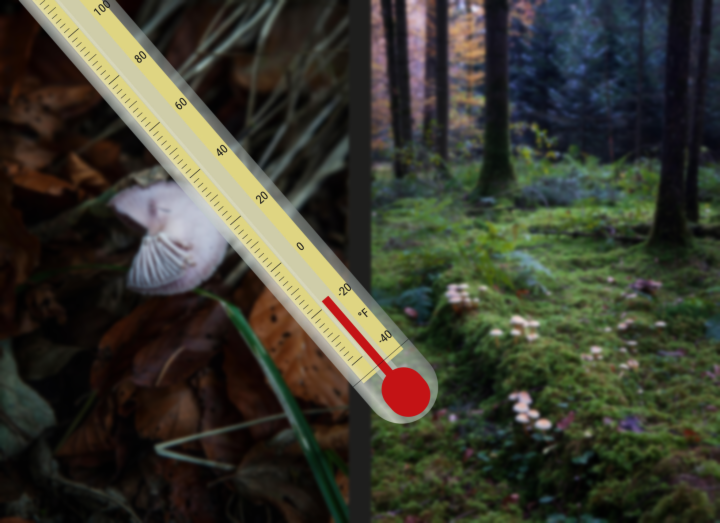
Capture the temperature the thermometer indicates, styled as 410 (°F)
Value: -18 (°F)
